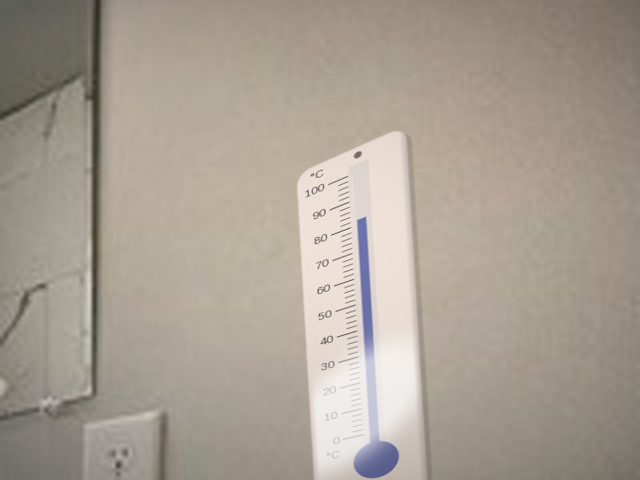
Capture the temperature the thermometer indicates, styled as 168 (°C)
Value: 82 (°C)
